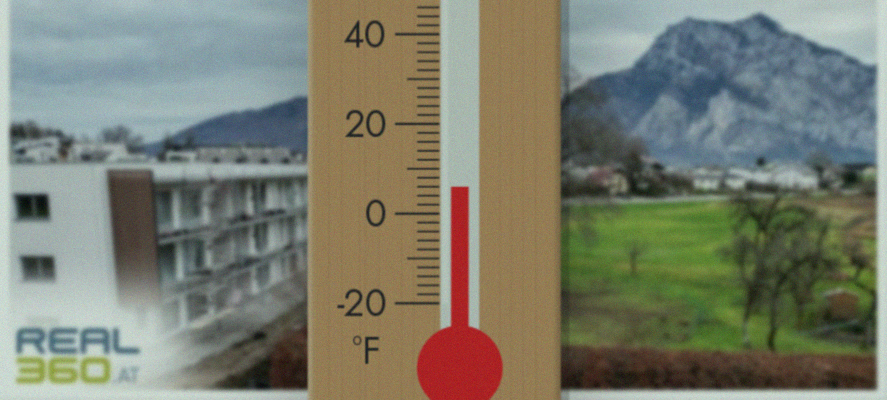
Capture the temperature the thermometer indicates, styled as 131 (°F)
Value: 6 (°F)
